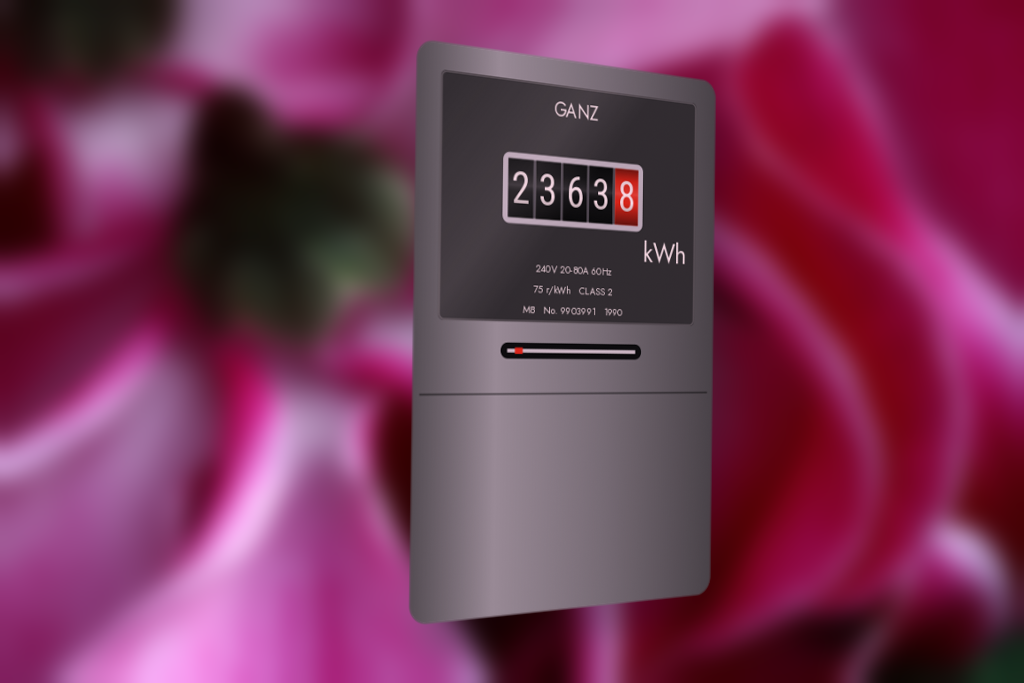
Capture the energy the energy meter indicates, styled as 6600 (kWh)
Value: 2363.8 (kWh)
